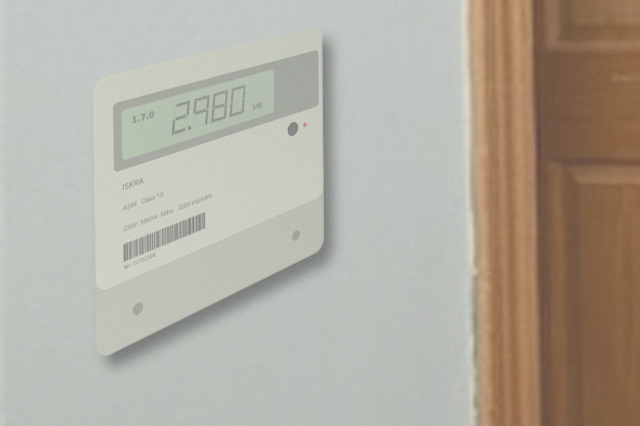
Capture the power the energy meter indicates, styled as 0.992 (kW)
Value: 2.980 (kW)
